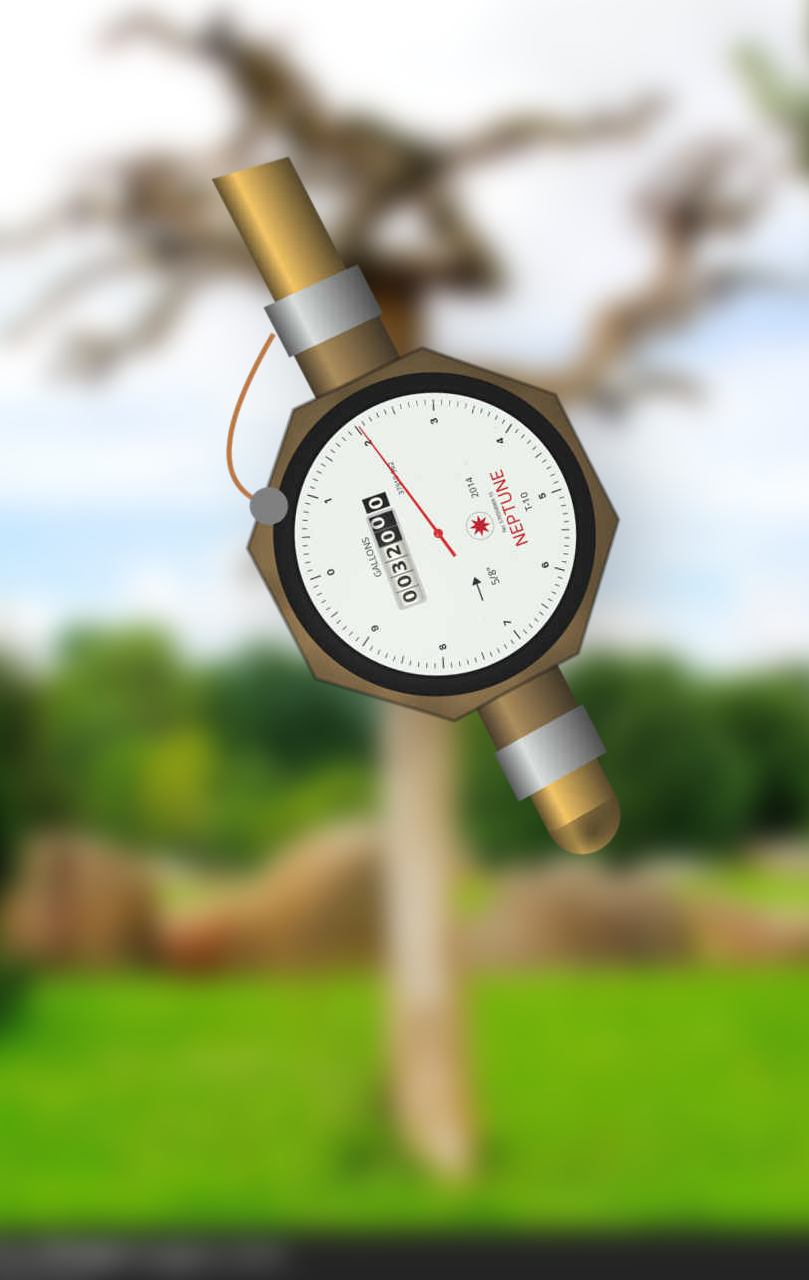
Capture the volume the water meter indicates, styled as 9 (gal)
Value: 32002.0 (gal)
